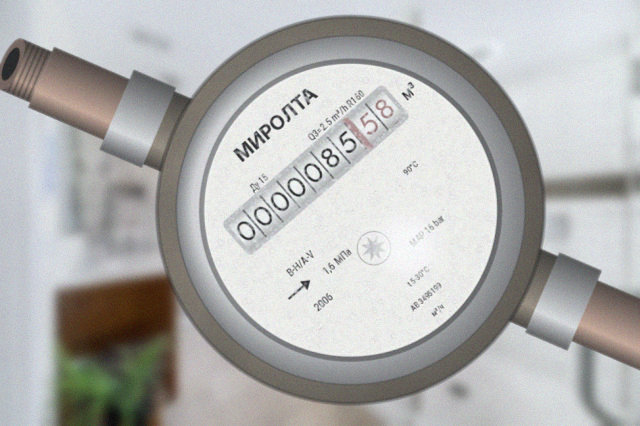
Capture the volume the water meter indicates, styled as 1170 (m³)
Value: 85.58 (m³)
